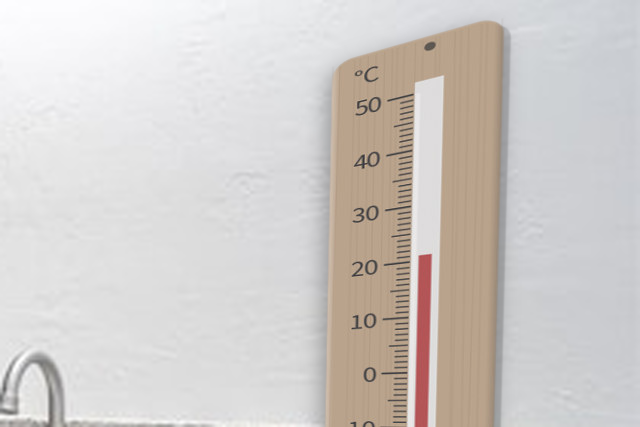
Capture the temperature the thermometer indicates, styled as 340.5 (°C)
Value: 21 (°C)
